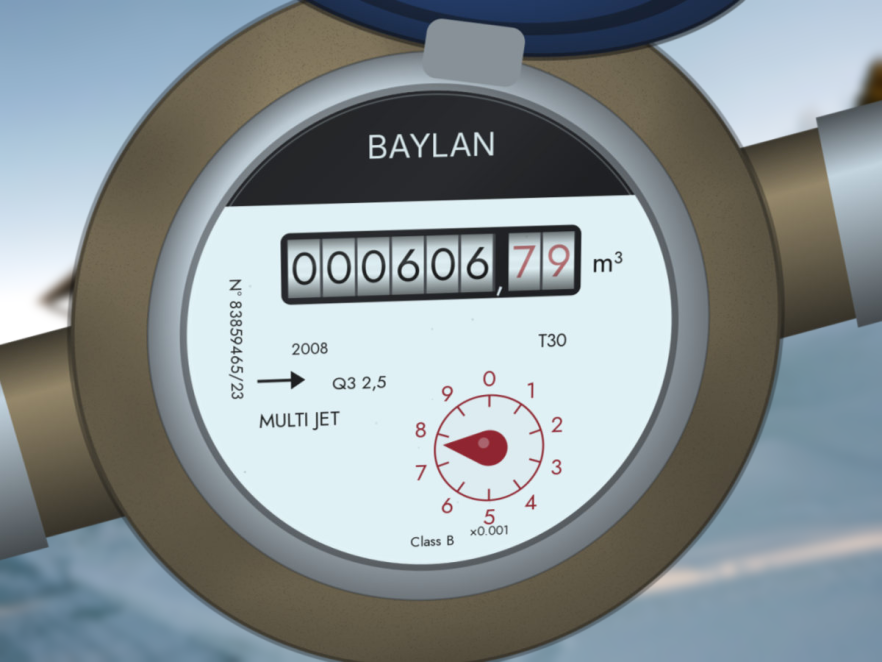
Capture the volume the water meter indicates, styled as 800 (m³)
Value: 606.797 (m³)
